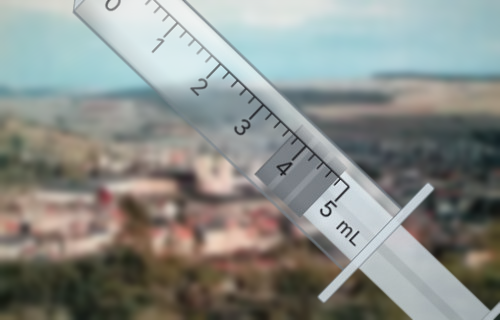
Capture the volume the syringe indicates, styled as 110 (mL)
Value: 3.7 (mL)
